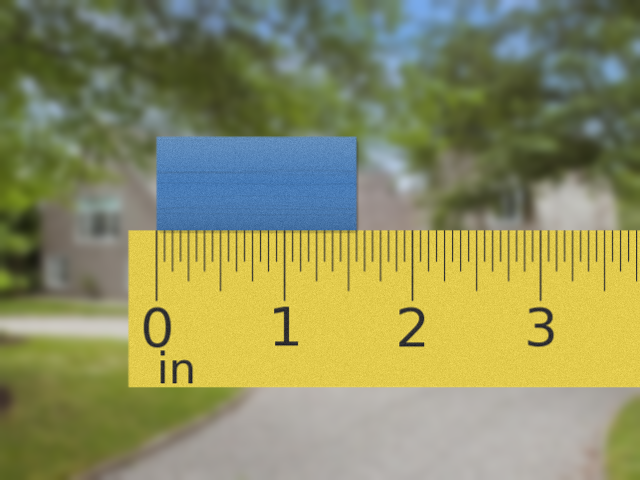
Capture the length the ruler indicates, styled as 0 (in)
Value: 1.5625 (in)
